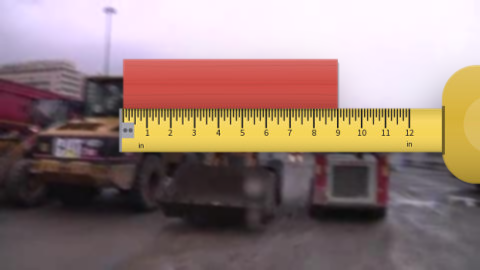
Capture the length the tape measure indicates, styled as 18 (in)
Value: 9 (in)
